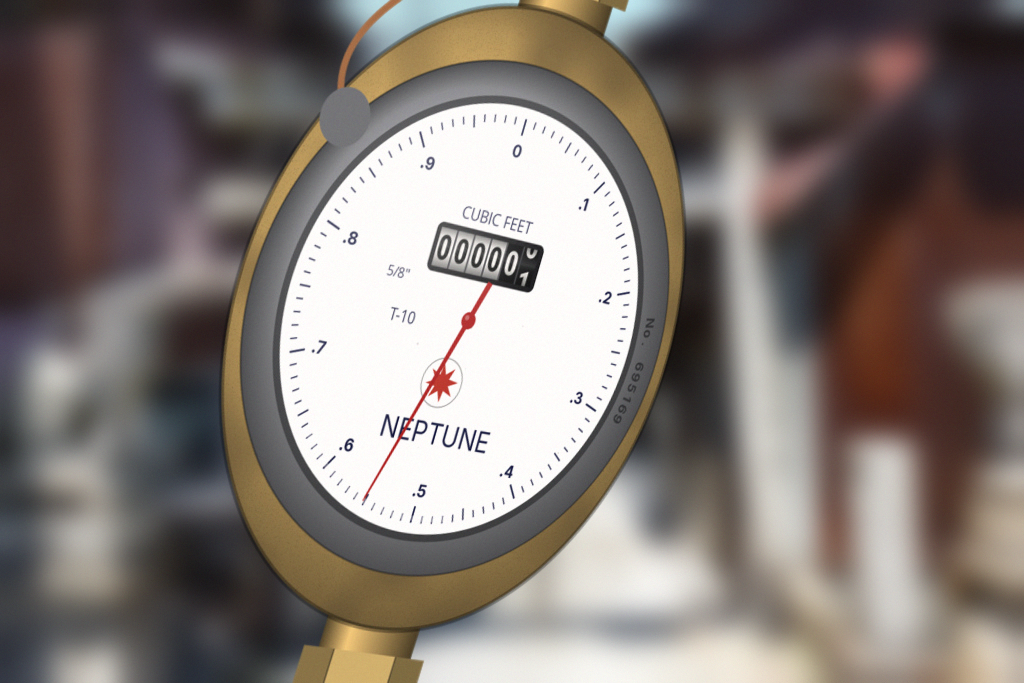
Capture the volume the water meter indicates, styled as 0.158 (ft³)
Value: 0.55 (ft³)
